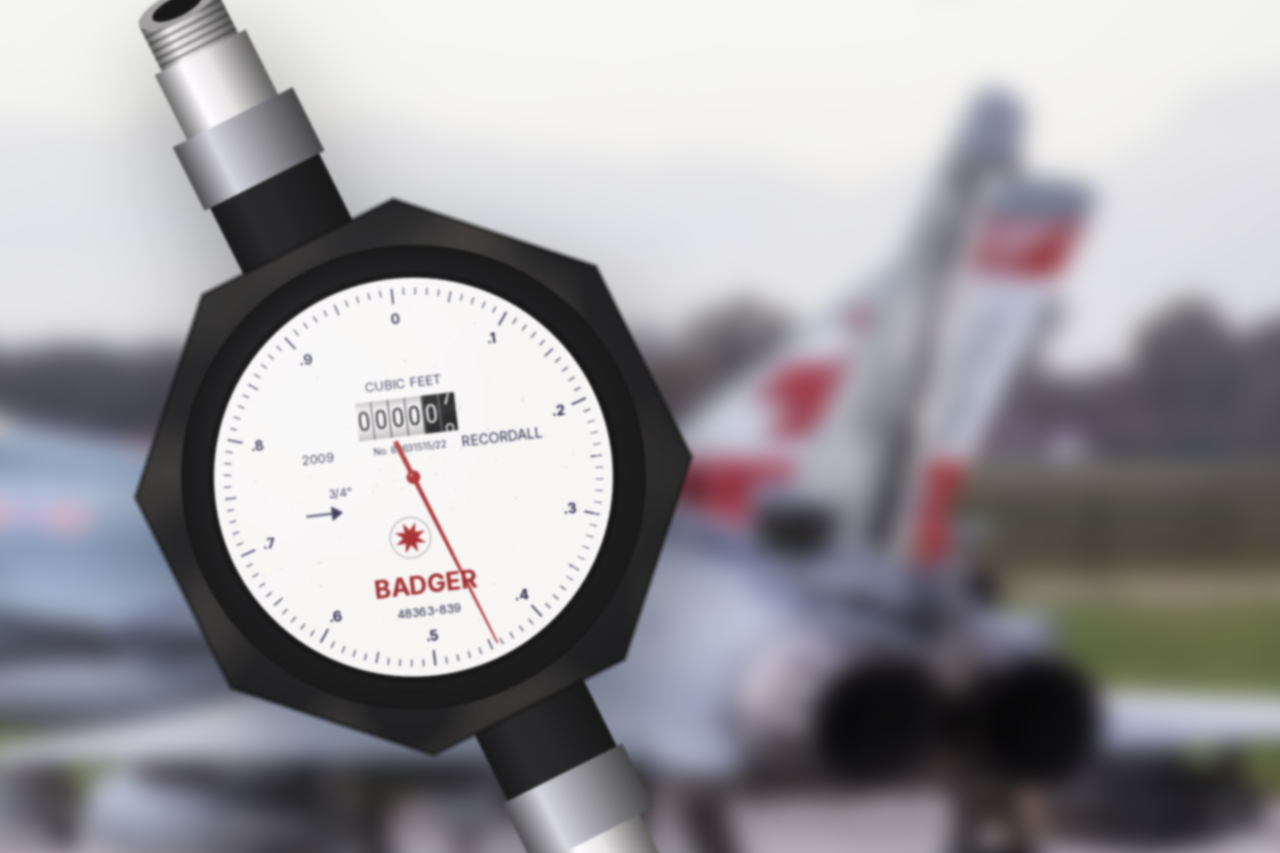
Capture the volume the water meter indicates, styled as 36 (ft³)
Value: 7.44 (ft³)
